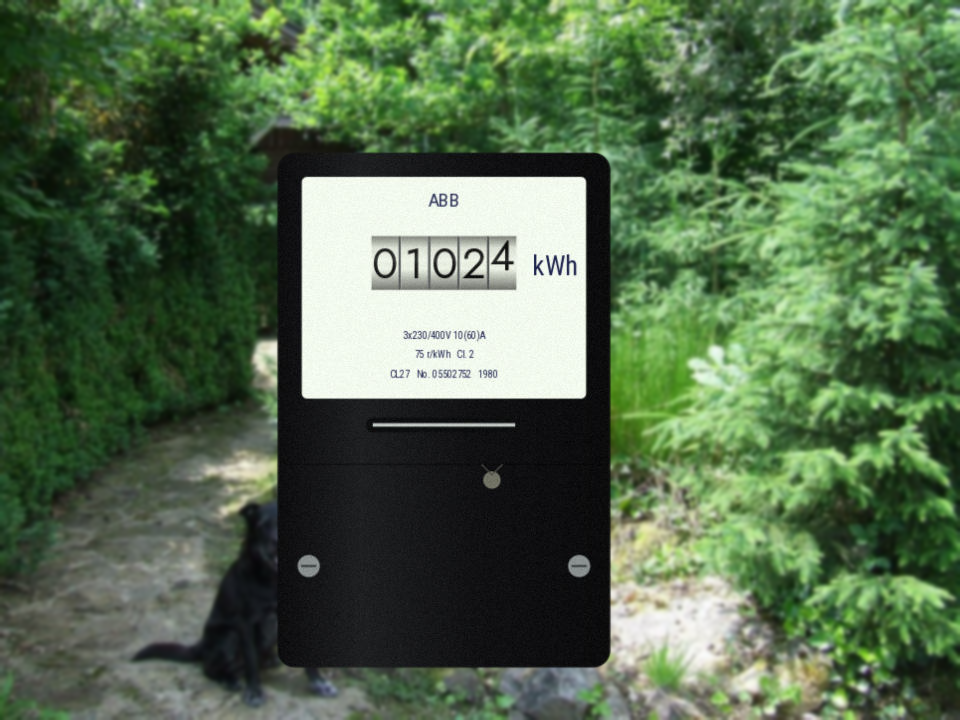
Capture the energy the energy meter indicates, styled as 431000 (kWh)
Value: 1024 (kWh)
